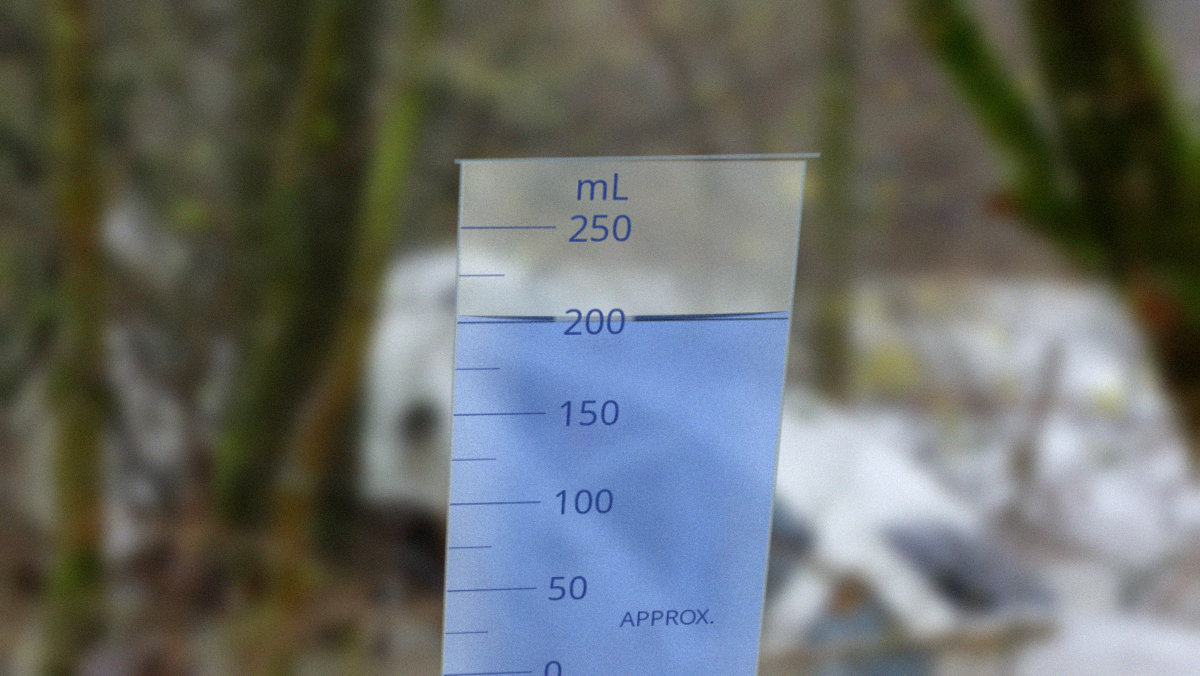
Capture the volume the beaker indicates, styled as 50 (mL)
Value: 200 (mL)
